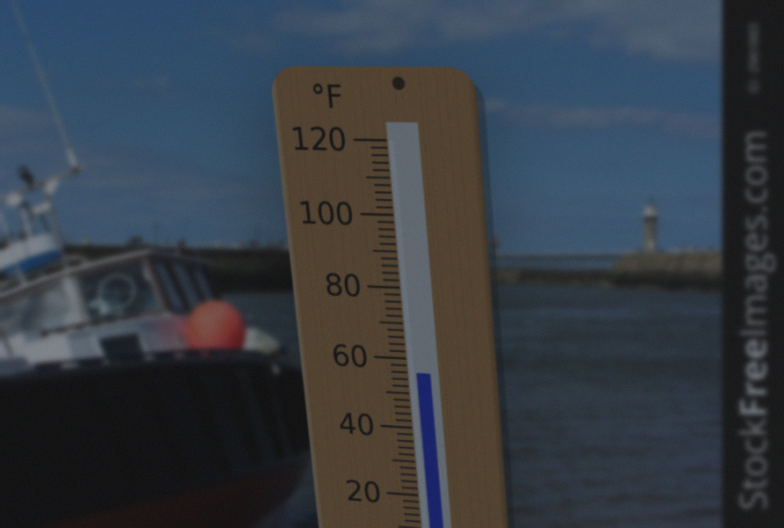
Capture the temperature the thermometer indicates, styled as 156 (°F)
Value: 56 (°F)
